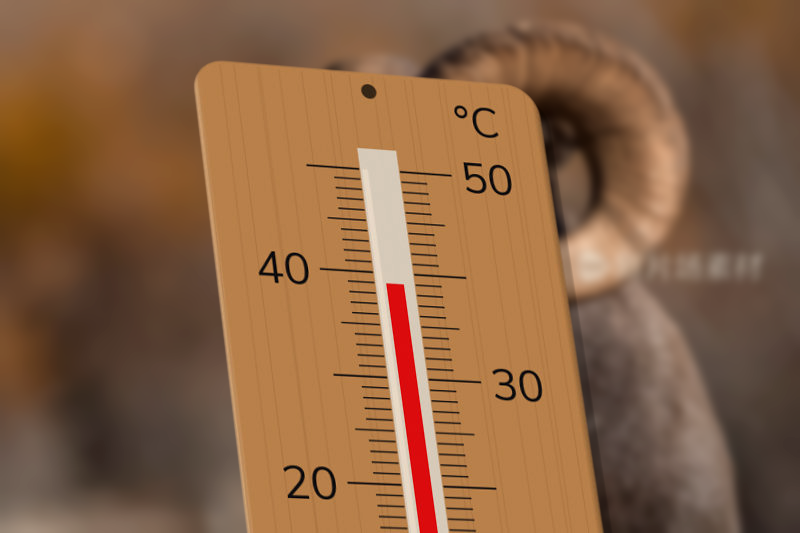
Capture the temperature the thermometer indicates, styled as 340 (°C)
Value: 39 (°C)
